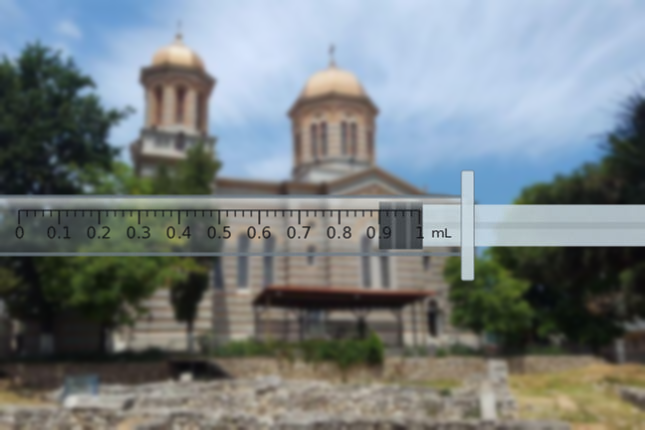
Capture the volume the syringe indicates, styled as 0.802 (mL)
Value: 0.9 (mL)
